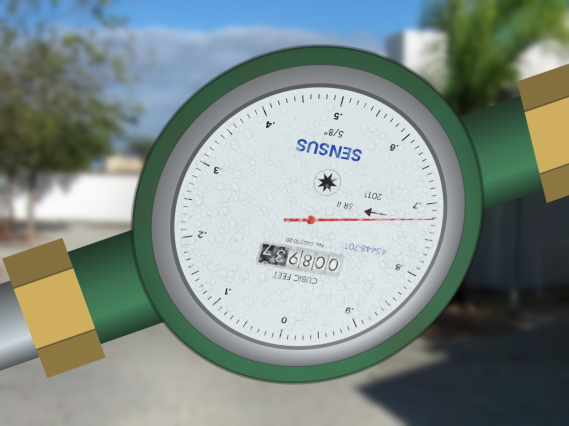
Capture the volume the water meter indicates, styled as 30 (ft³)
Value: 8936.72 (ft³)
